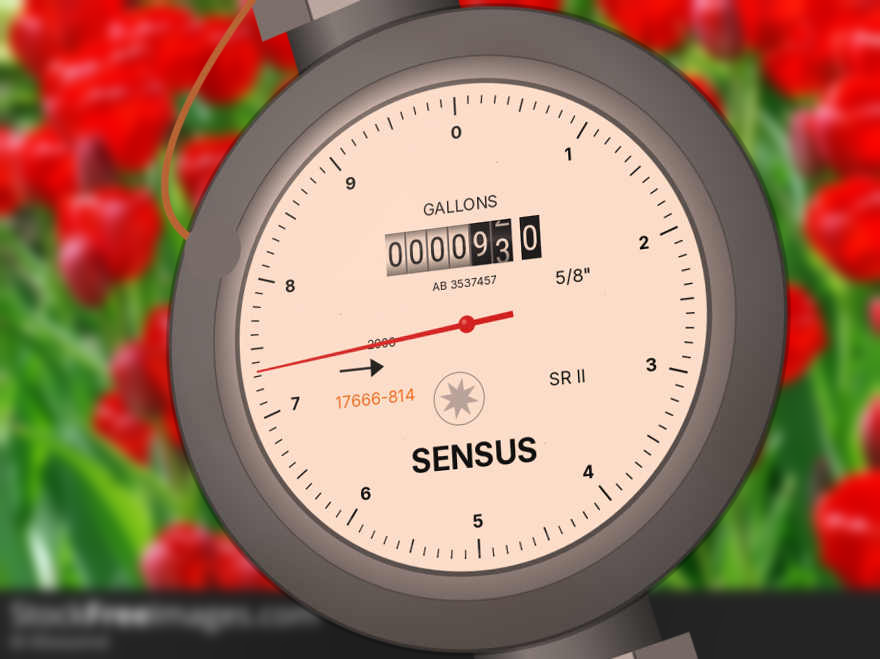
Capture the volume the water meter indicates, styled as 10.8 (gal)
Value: 927.3 (gal)
